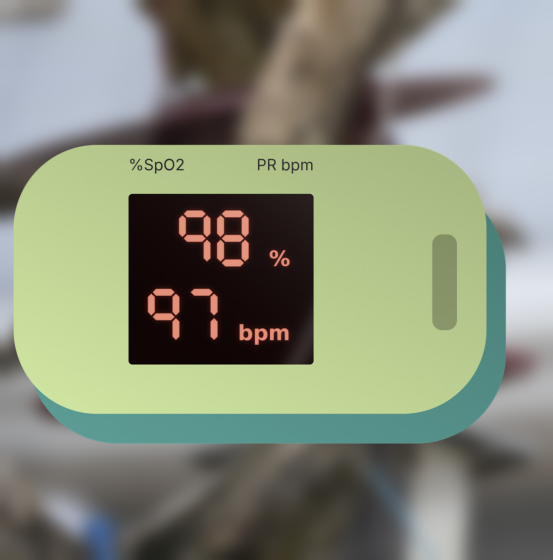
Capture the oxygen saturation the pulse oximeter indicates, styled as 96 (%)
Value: 98 (%)
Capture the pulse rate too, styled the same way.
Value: 97 (bpm)
